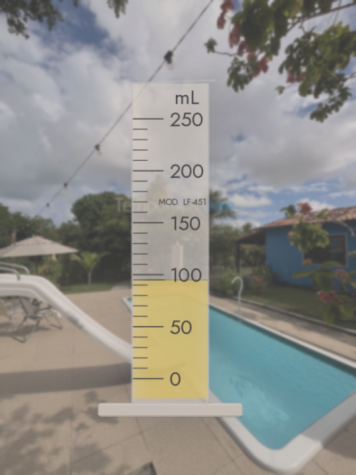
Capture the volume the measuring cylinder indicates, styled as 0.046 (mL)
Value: 95 (mL)
